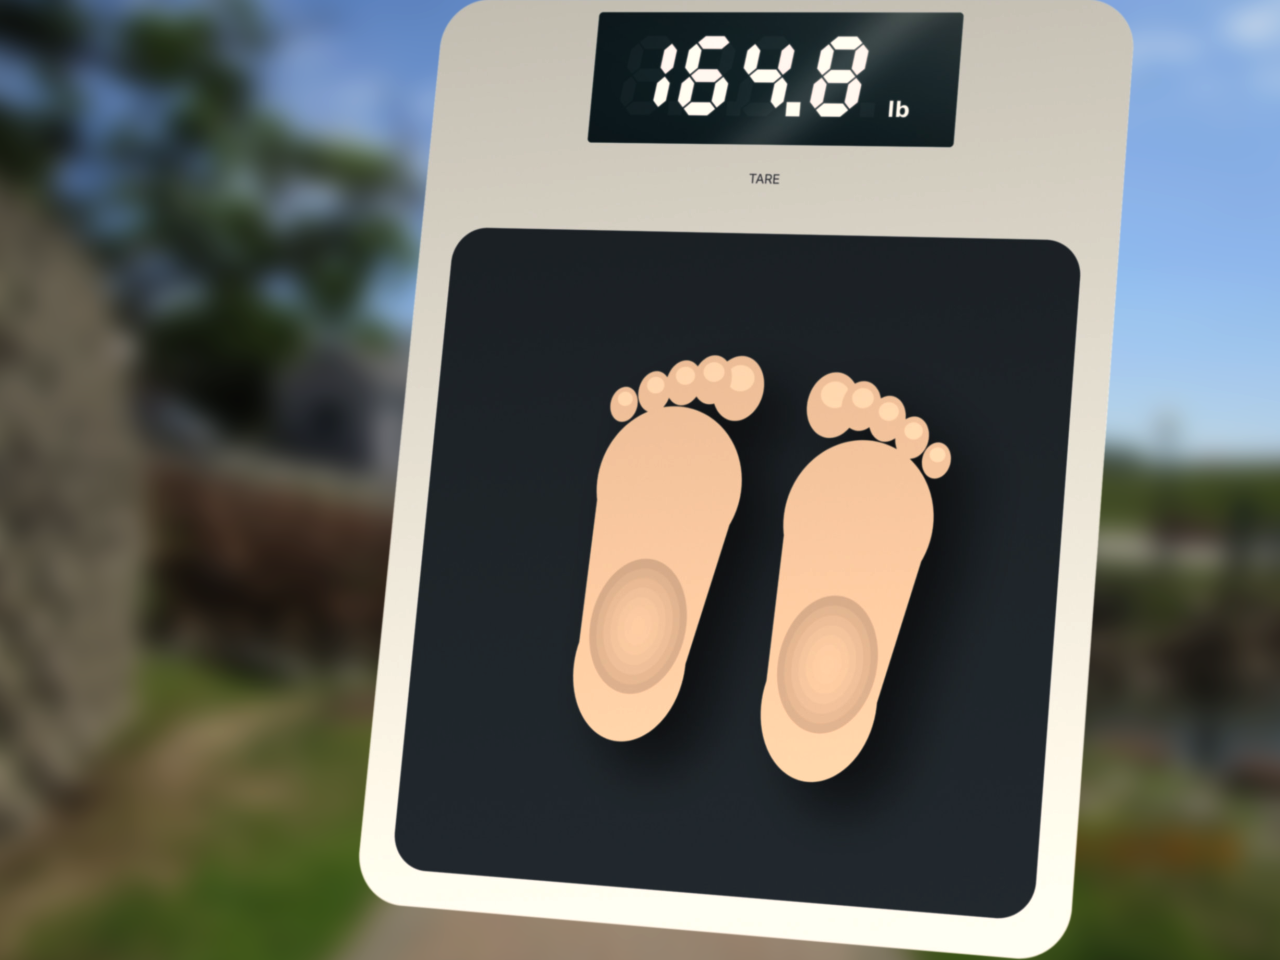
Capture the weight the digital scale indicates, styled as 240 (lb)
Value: 164.8 (lb)
